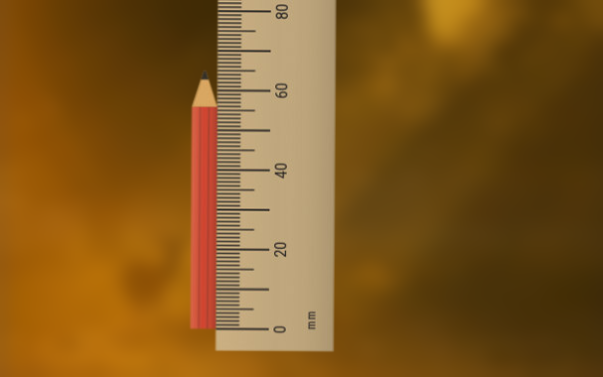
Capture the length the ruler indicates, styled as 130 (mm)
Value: 65 (mm)
